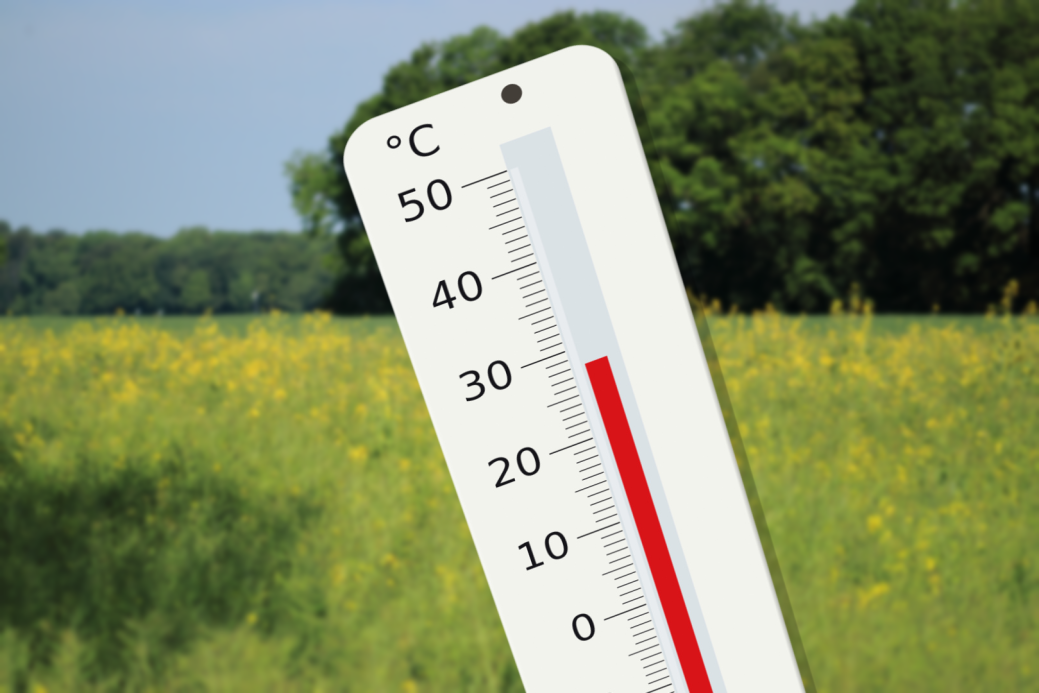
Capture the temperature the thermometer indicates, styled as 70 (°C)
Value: 28 (°C)
